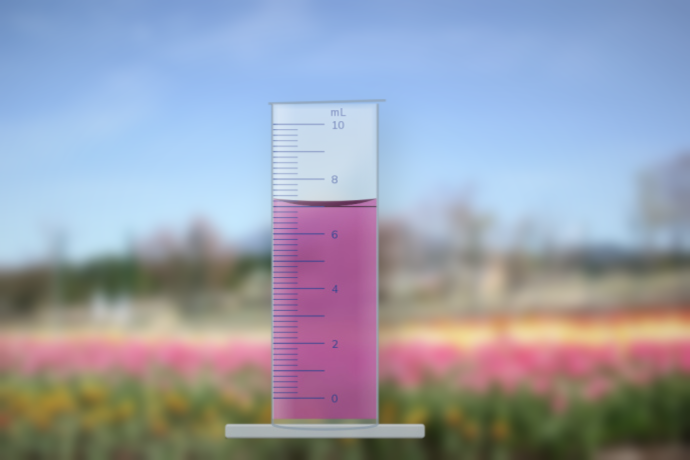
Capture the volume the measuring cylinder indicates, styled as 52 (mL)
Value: 7 (mL)
